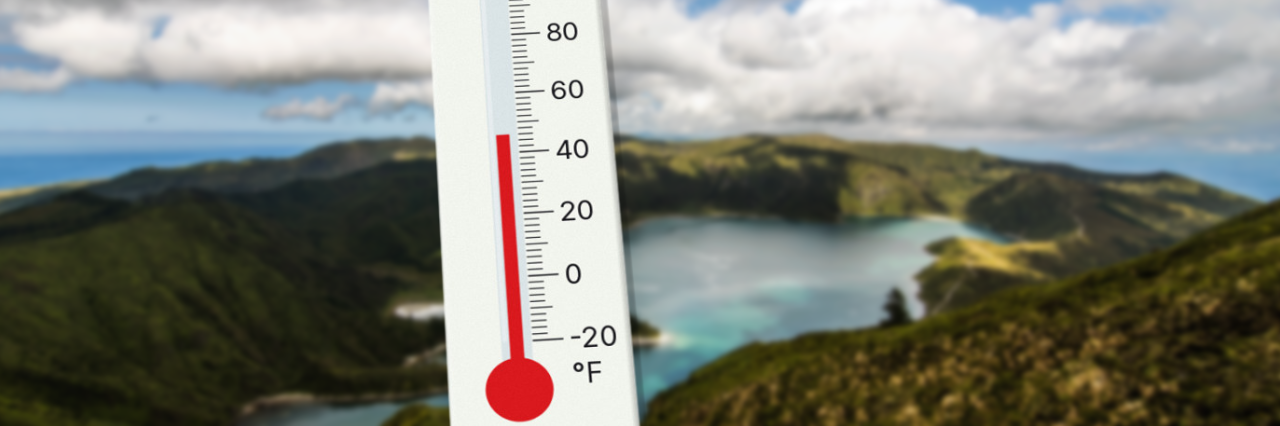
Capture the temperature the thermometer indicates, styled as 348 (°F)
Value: 46 (°F)
